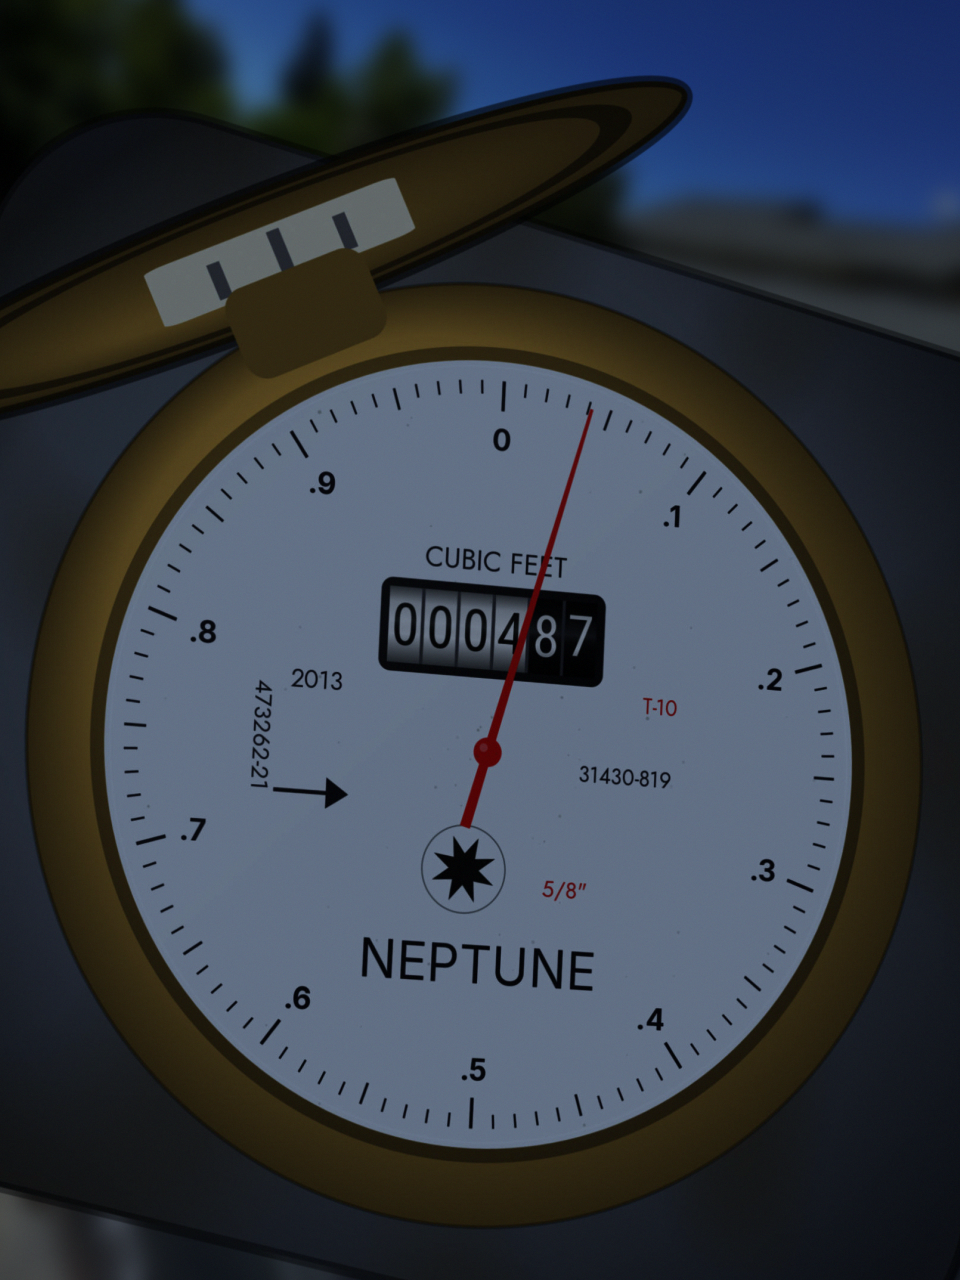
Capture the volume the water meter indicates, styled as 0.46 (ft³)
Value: 487.04 (ft³)
